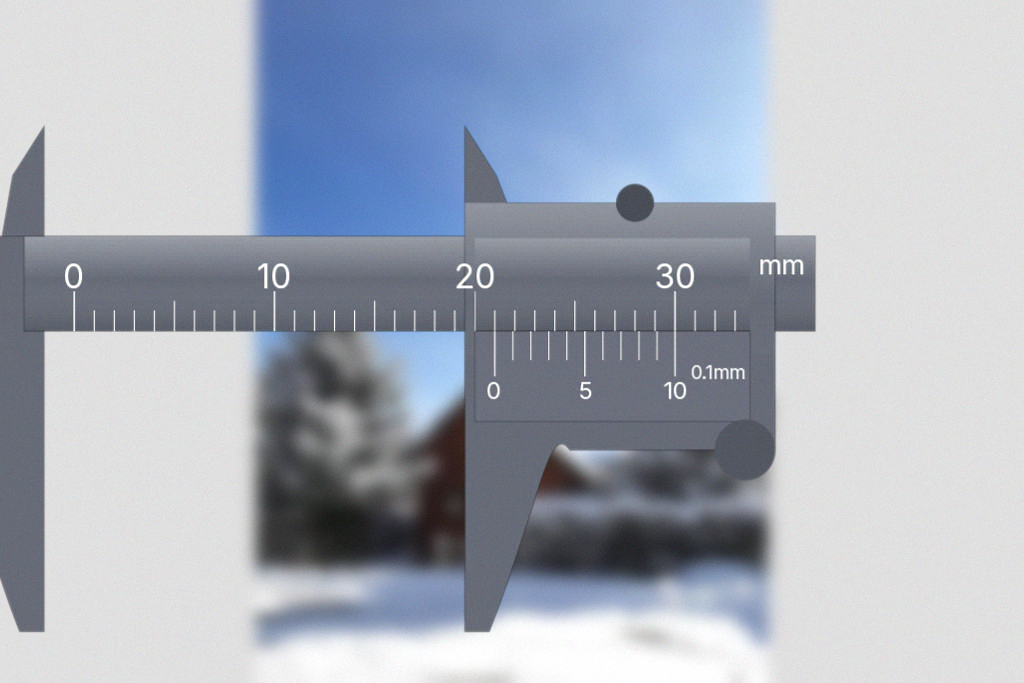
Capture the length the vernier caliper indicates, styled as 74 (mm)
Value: 21.0 (mm)
